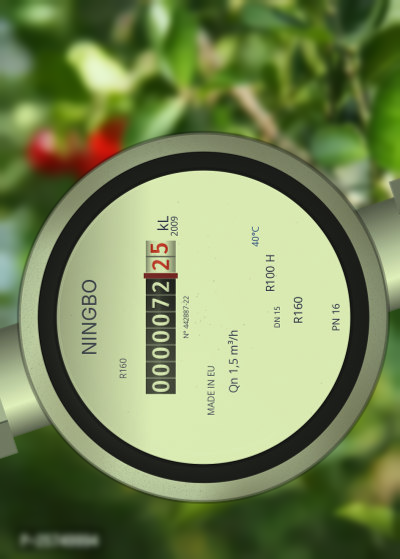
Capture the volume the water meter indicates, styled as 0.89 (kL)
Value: 72.25 (kL)
